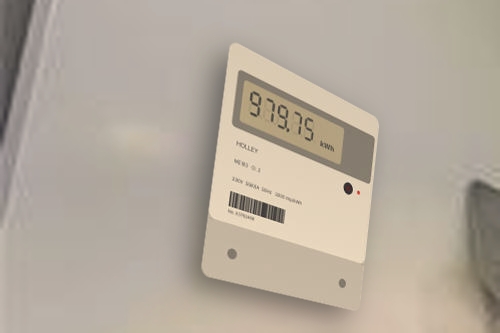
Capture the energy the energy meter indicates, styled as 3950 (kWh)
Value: 979.75 (kWh)
